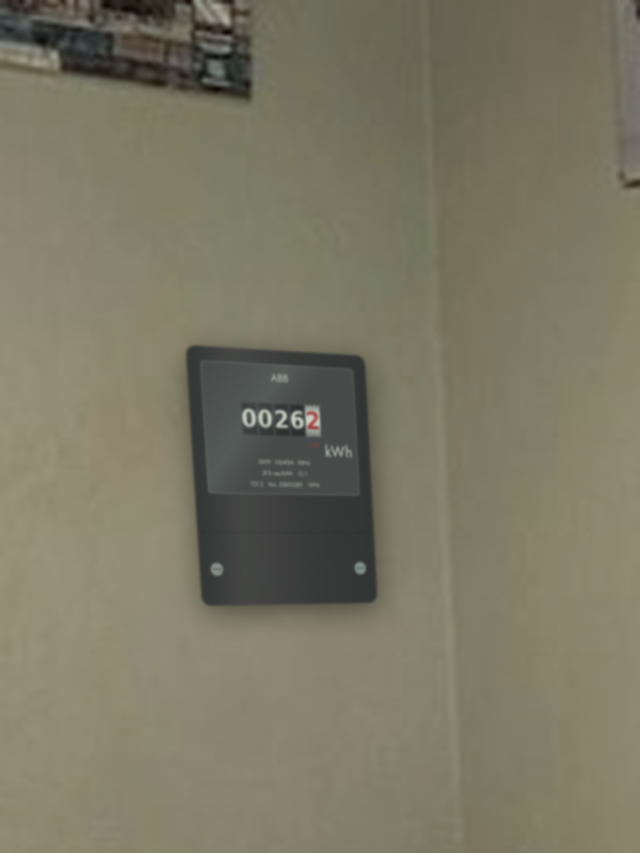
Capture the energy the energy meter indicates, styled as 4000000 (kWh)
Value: 26.2 (kWh)
